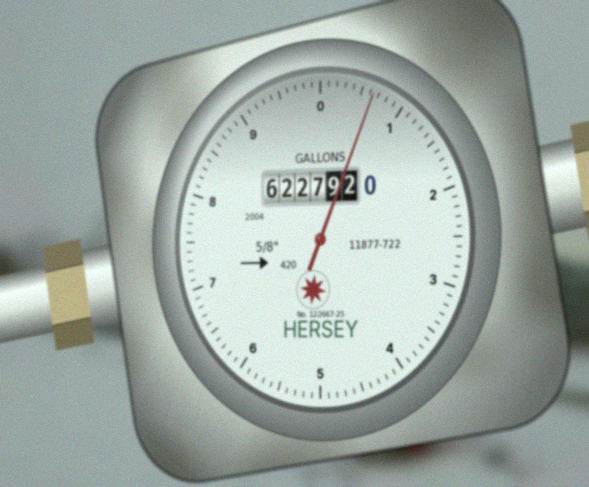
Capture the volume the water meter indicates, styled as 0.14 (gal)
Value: 6227920.6 (gal)
